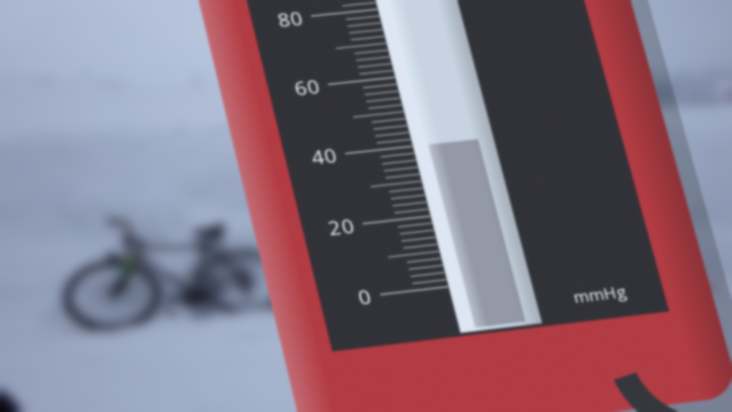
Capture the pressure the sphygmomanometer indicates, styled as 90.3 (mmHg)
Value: 40 (mmHg)
